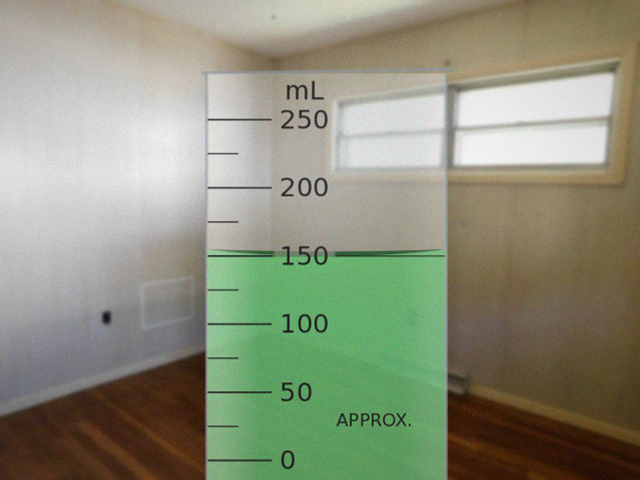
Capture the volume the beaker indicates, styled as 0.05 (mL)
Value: 150 (mL)
